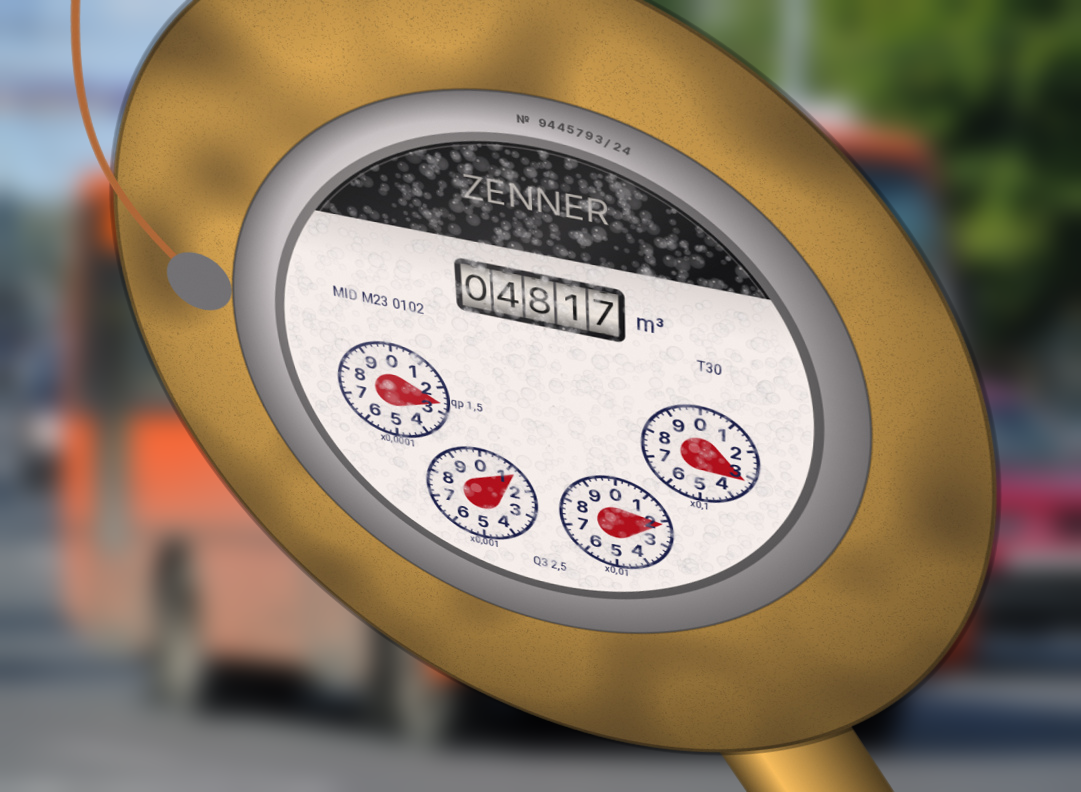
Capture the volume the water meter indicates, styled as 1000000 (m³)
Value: 4817.3212 (m³)
